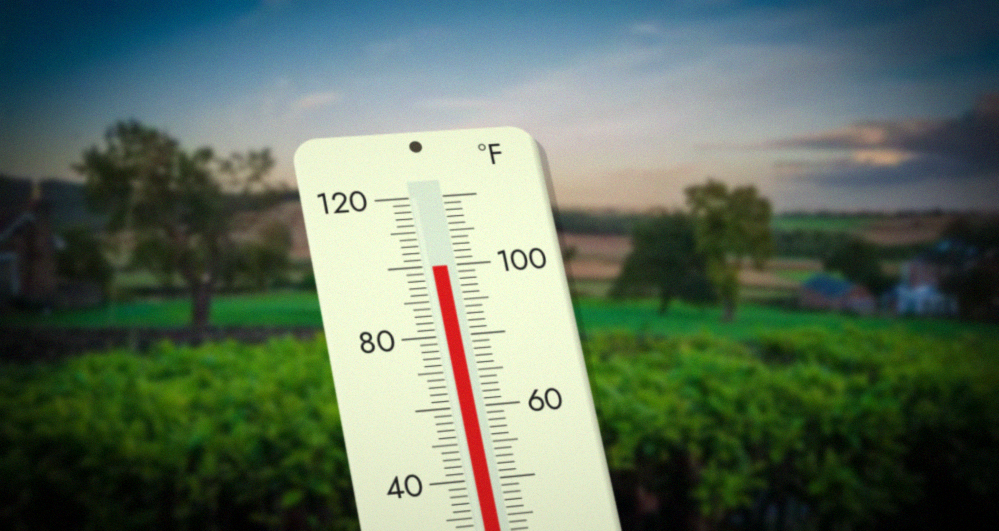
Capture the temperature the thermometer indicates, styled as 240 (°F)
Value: 100 (°F)
